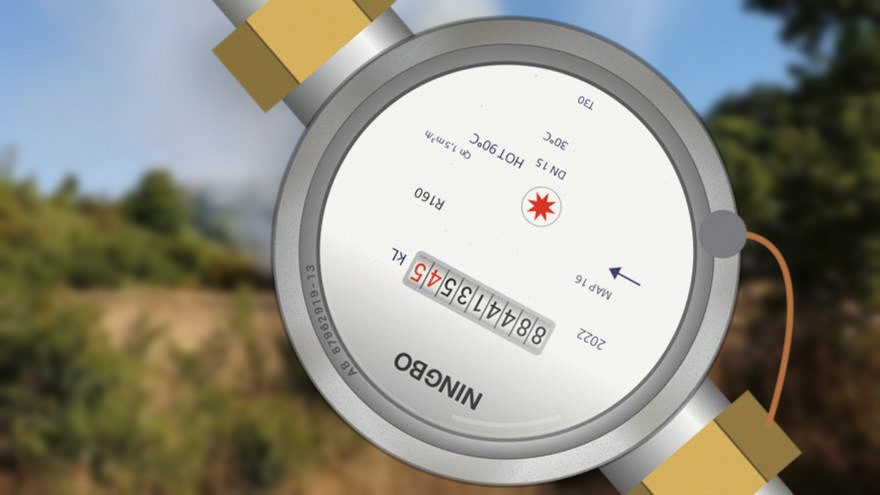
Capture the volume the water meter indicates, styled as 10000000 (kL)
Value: 8844135.45 (kL)
